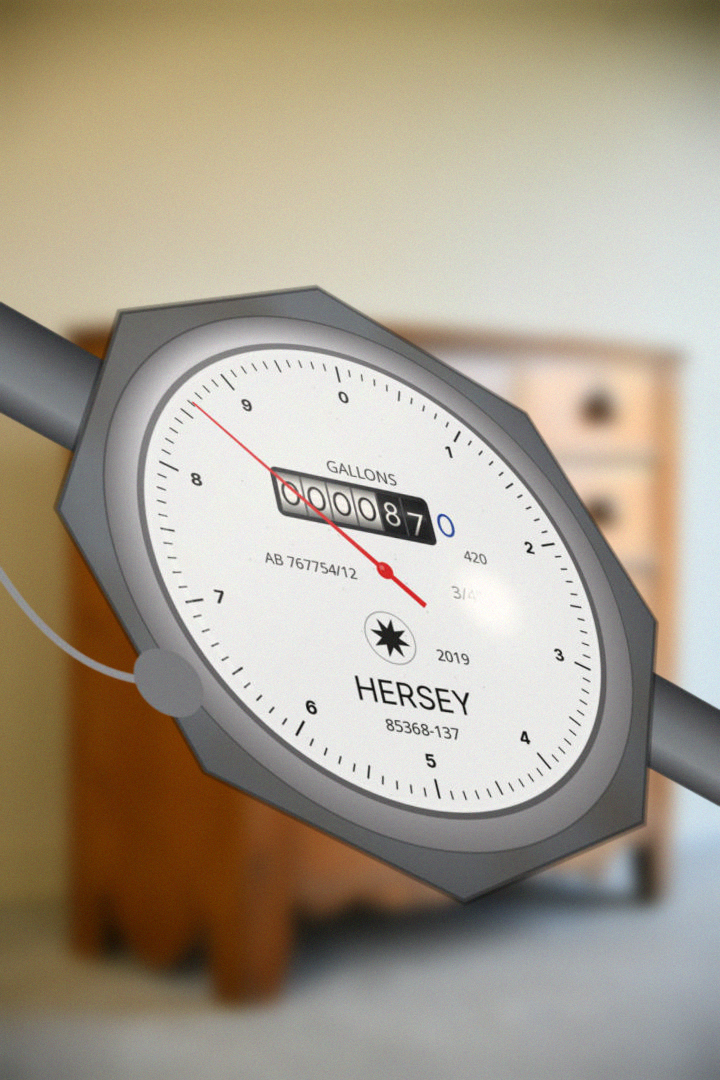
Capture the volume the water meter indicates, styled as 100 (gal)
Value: 868.6 (gal)
